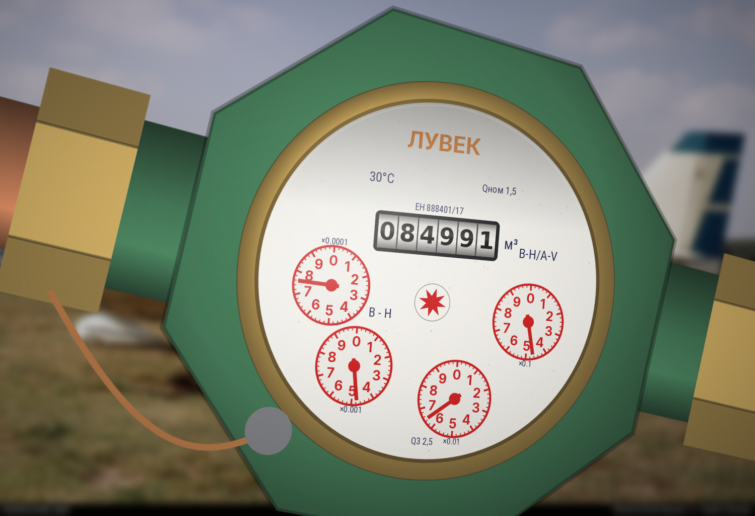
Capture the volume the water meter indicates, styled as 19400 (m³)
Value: 84991.4647 (m³)
